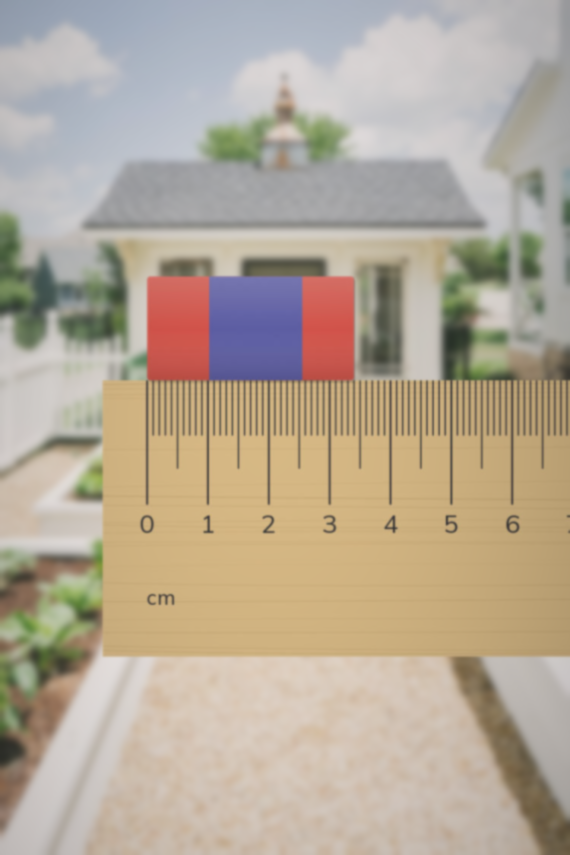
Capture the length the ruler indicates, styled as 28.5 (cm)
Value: 3.4 (cm)
